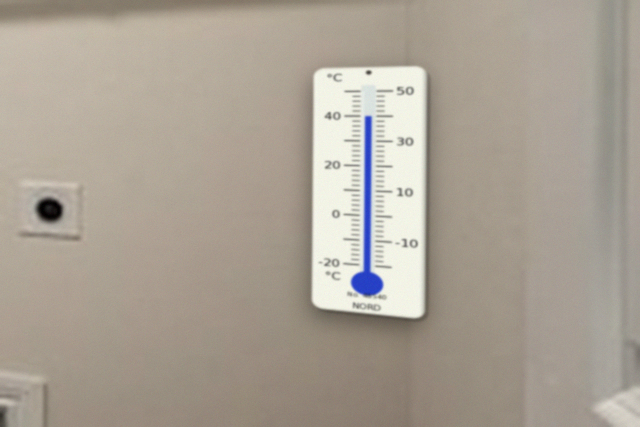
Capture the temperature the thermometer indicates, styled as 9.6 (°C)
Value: 40 (°C)
